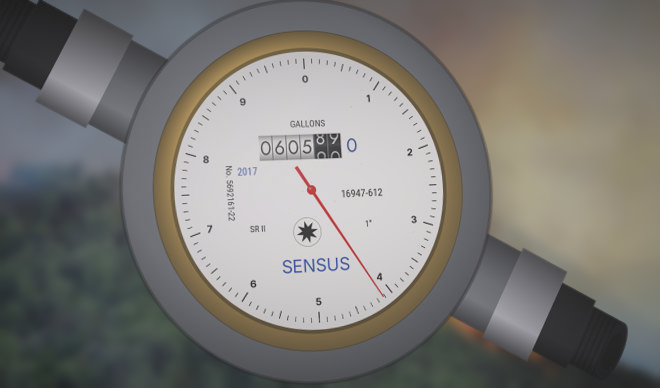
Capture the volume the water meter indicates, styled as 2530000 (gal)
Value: 605894.1 (gal)
